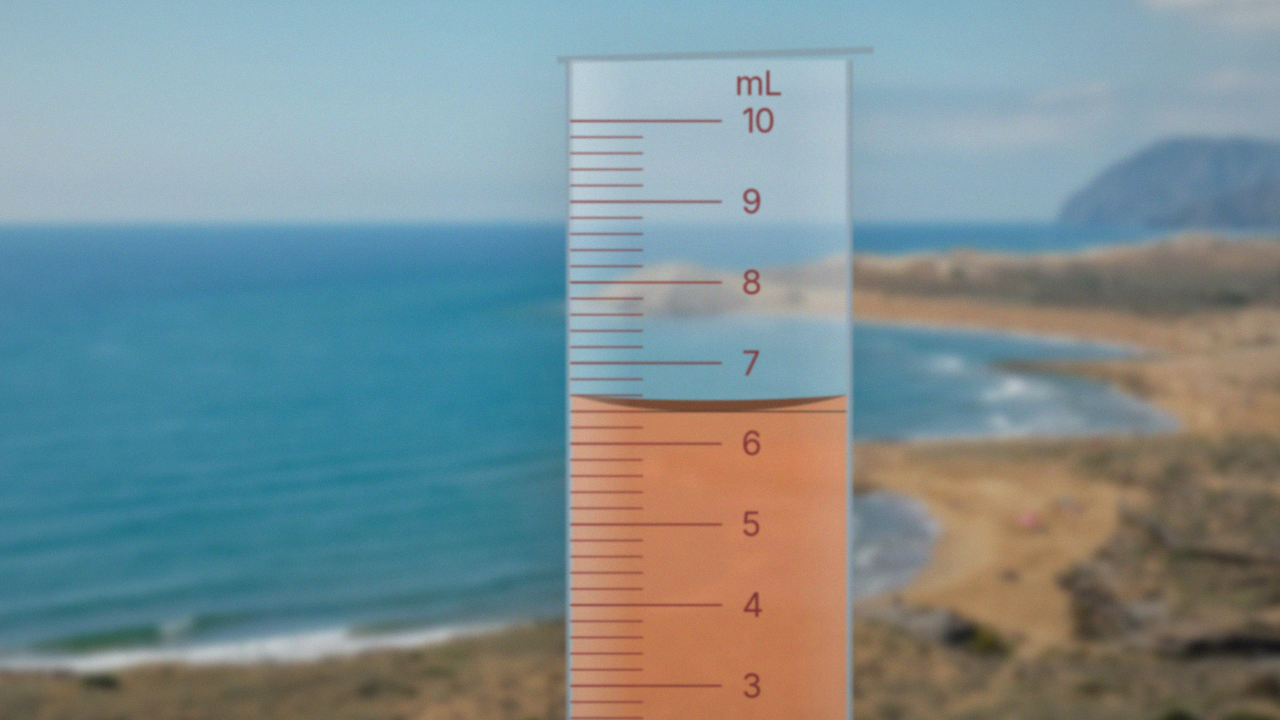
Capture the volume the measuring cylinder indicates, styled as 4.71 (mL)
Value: 6.4 (mL)
